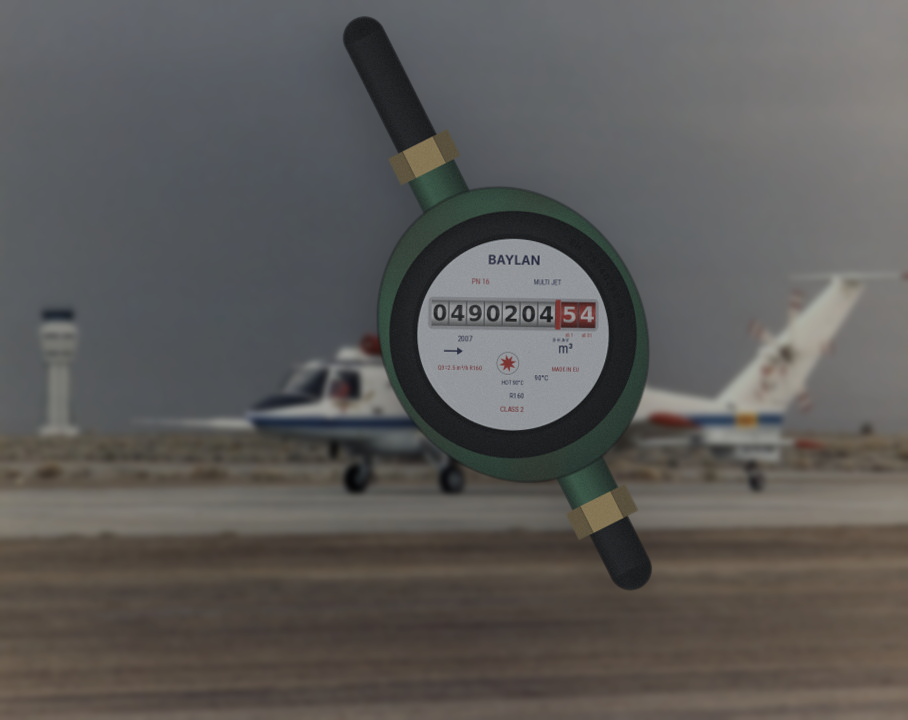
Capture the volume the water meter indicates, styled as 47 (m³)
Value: 490204.54 (m³)
